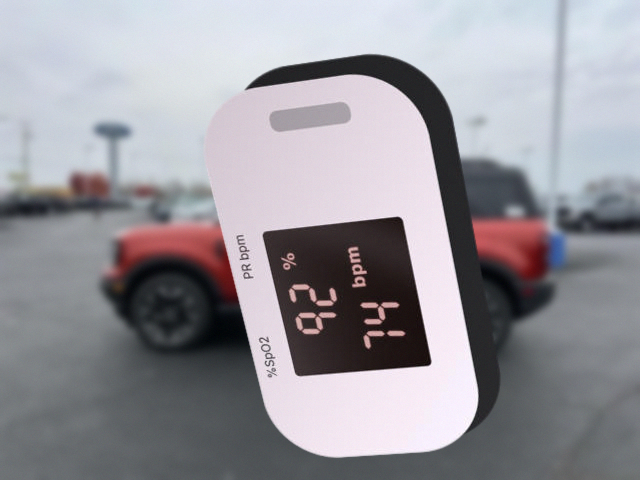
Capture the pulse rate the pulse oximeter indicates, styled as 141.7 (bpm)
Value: 74 (bpm)
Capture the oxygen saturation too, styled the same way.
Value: 92 (%)
